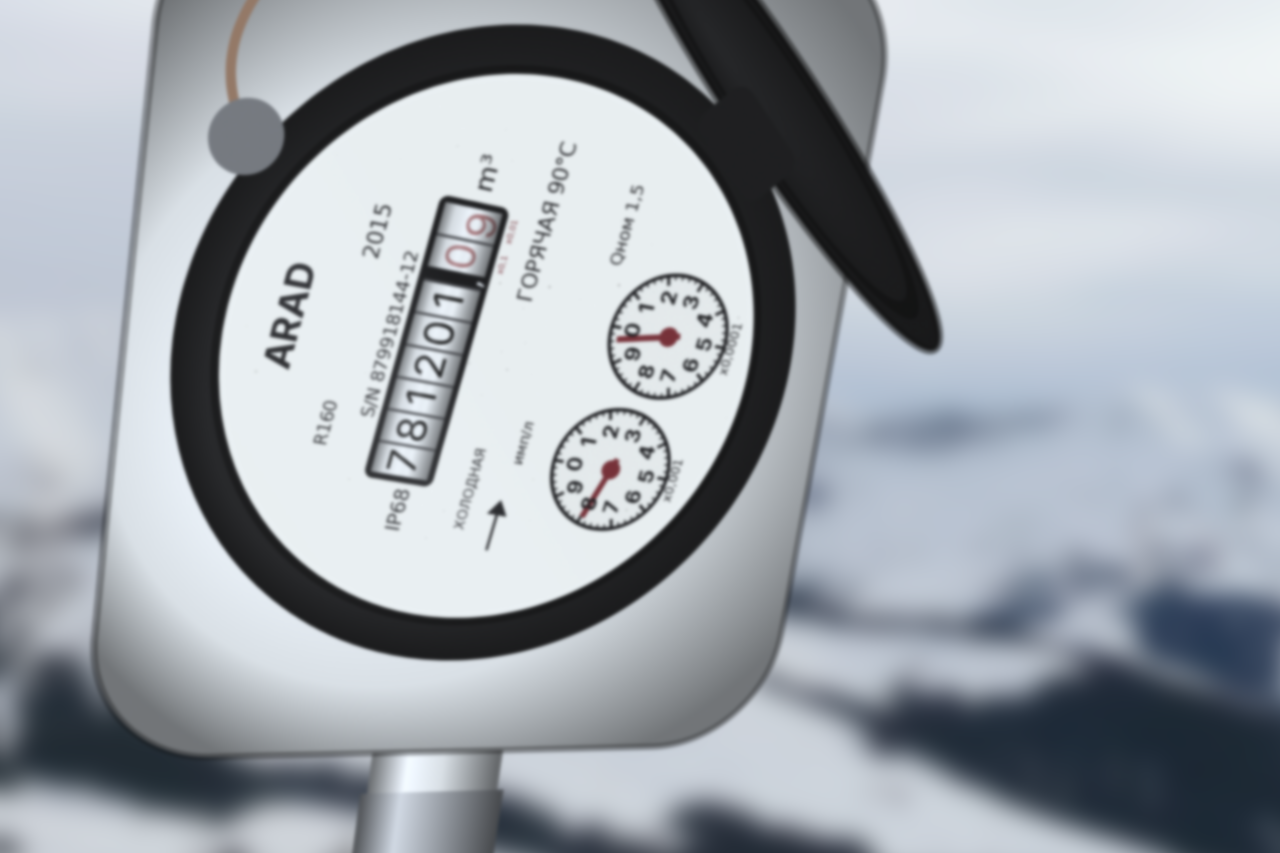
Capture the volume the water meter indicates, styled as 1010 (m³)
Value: 781201.0879 (m³)
